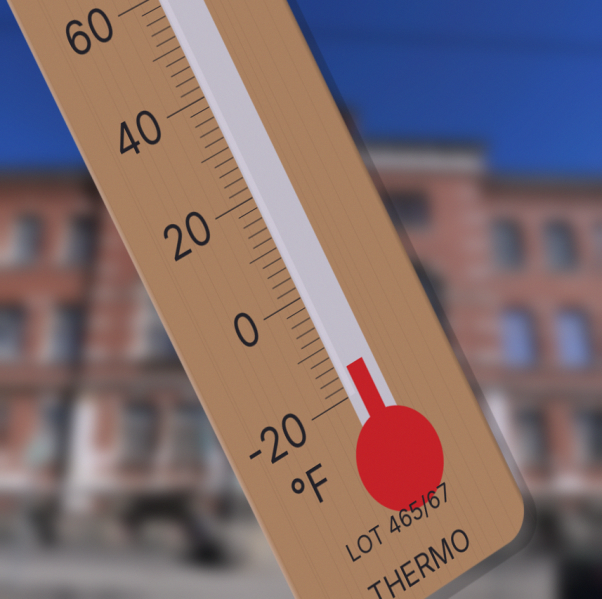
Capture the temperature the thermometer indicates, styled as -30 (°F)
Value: -15 (°F)
